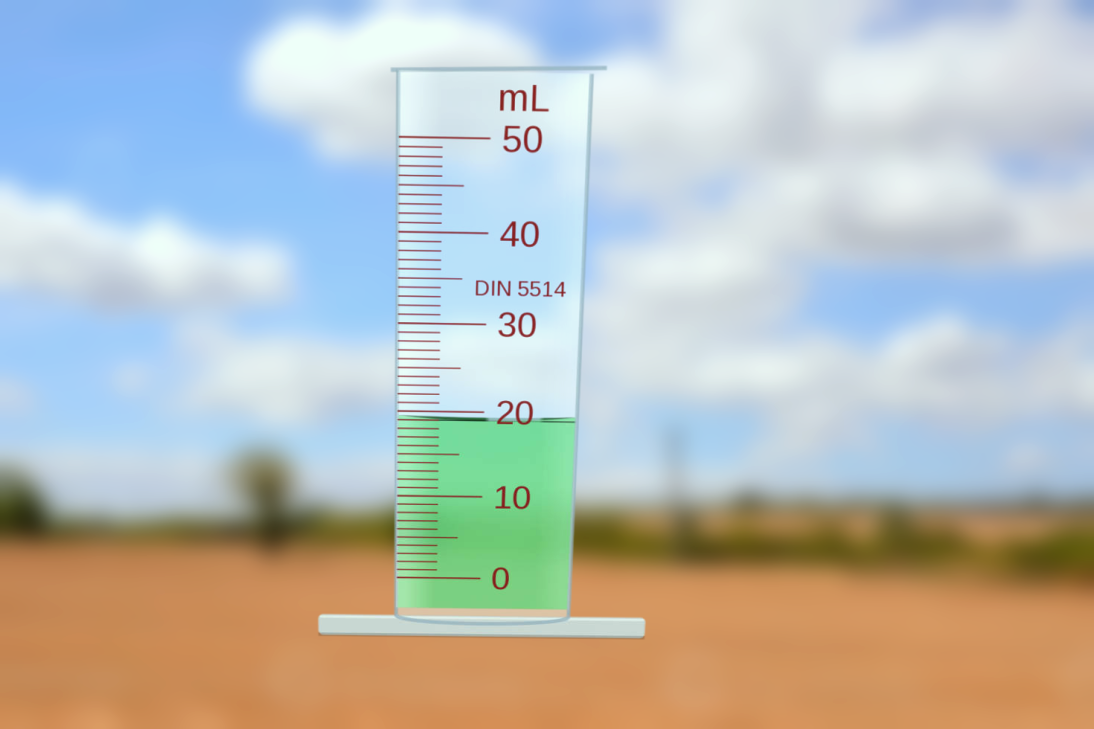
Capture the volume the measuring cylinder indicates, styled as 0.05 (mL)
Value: 19 (mL)
